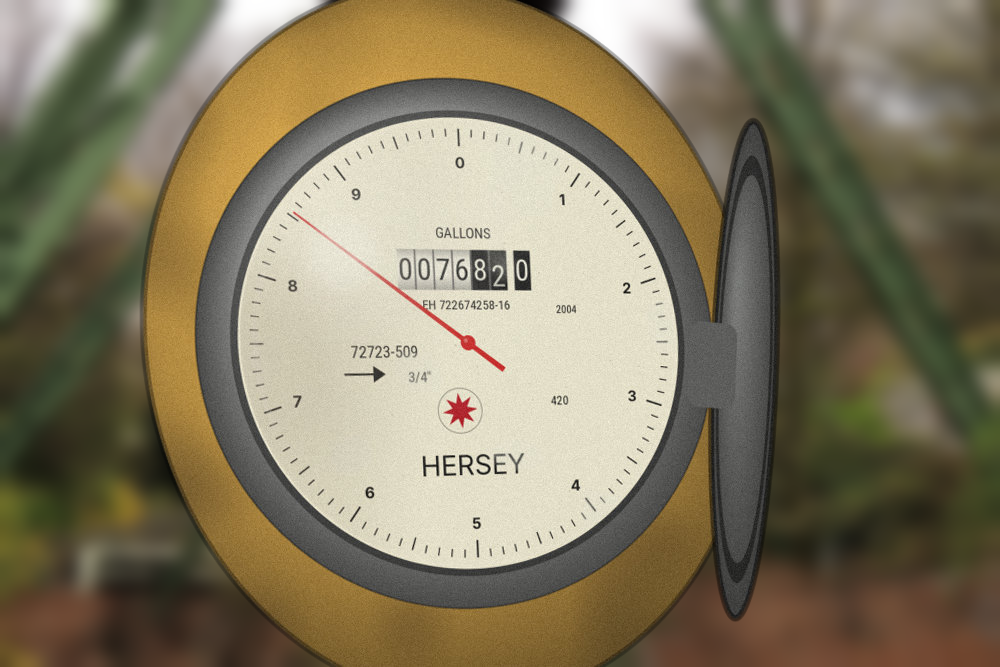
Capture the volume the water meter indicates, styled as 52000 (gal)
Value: 76818.5 (gal)
